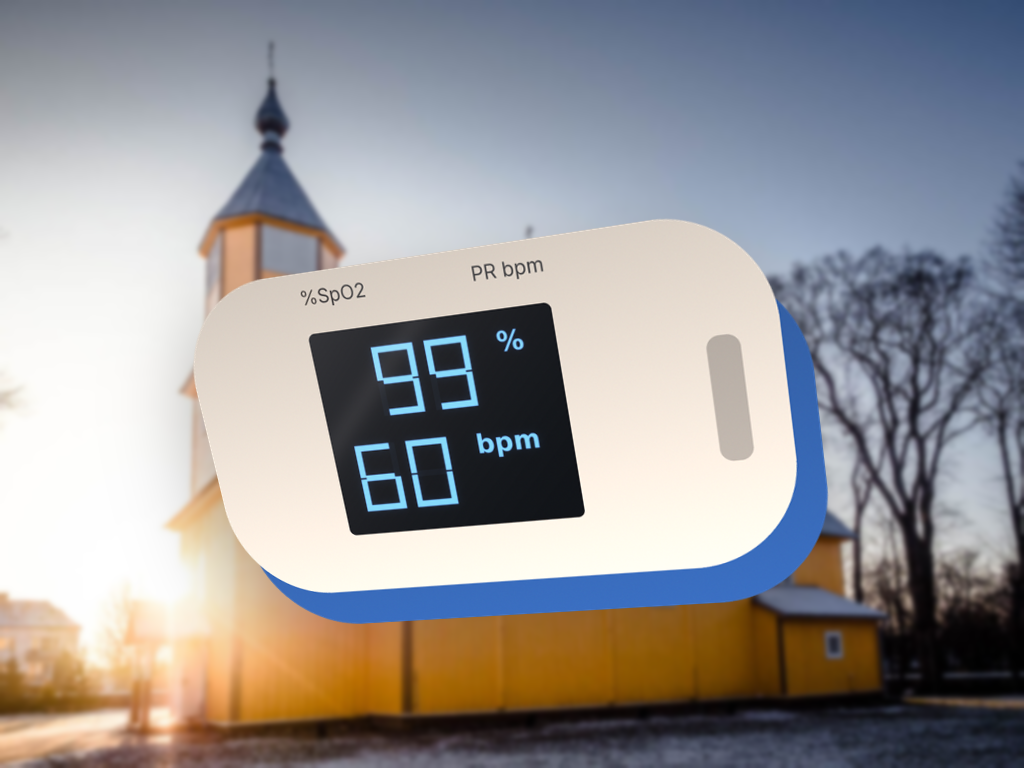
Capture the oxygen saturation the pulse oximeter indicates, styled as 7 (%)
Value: 99 (%)
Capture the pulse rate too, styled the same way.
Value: 60 (bpm)
